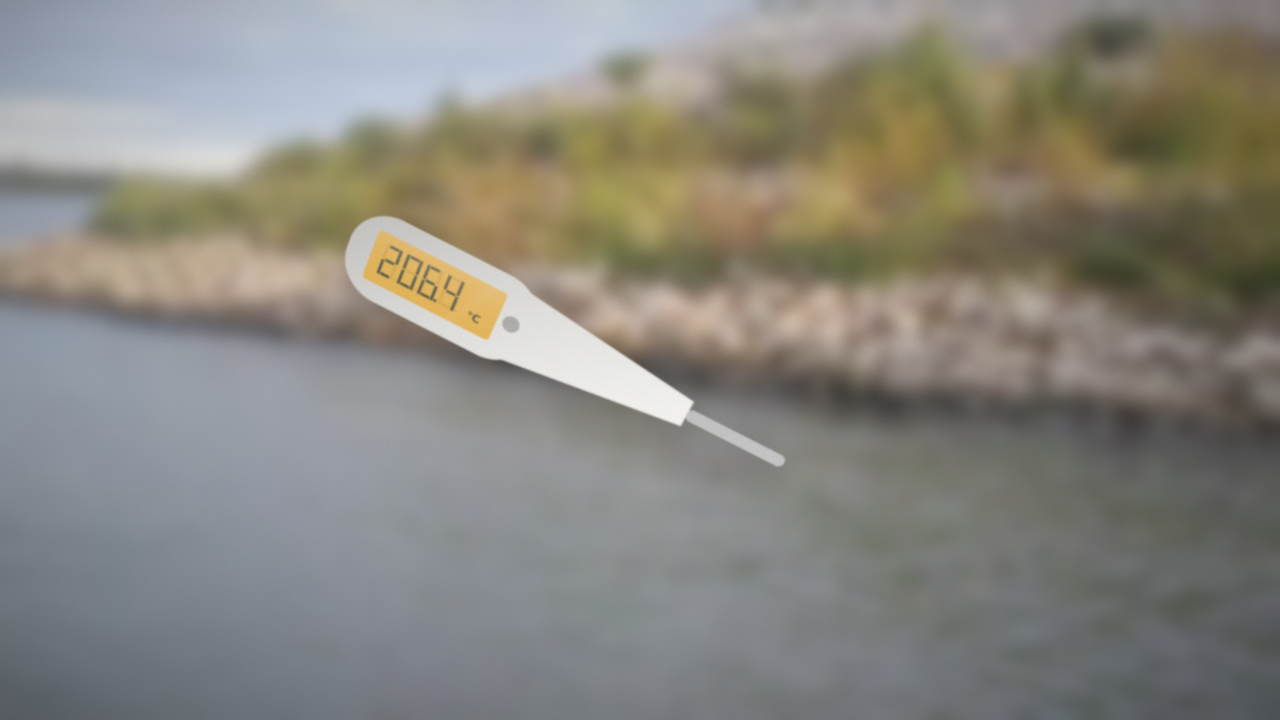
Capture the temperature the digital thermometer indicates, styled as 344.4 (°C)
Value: 206.4 (°C)
